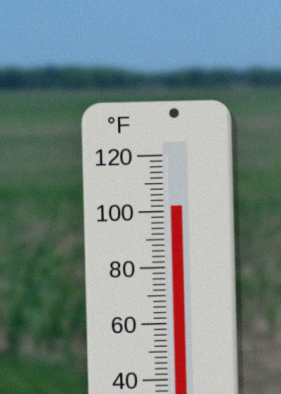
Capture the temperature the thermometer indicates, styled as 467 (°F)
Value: 102 (°F)
